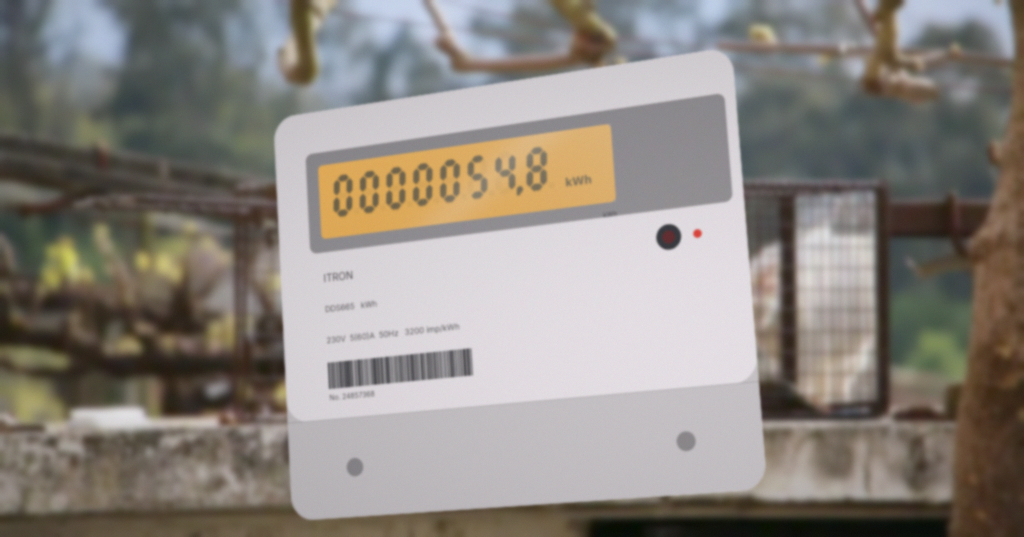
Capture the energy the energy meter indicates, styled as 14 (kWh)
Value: 54.8 (kWh)
